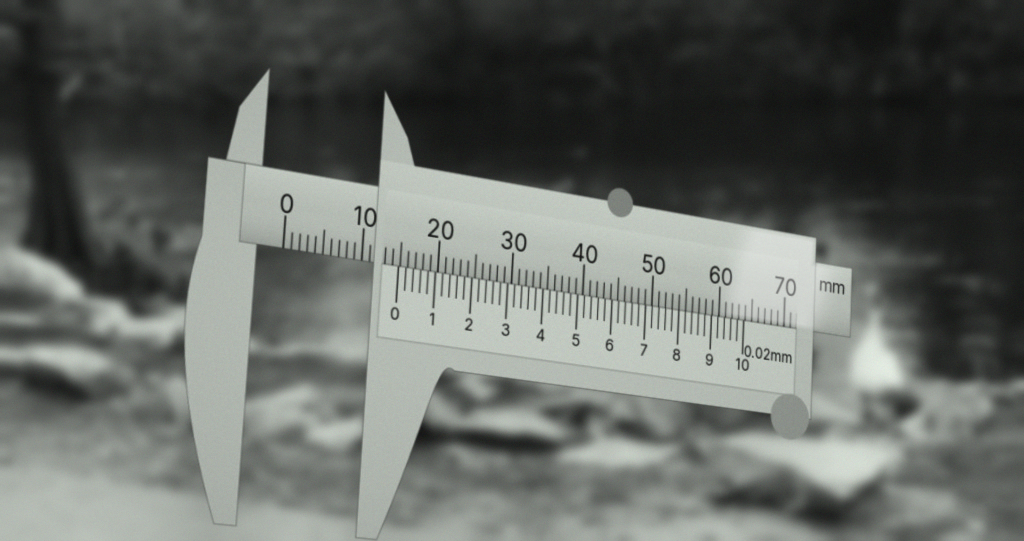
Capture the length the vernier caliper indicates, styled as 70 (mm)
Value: 14.8 (mm)
